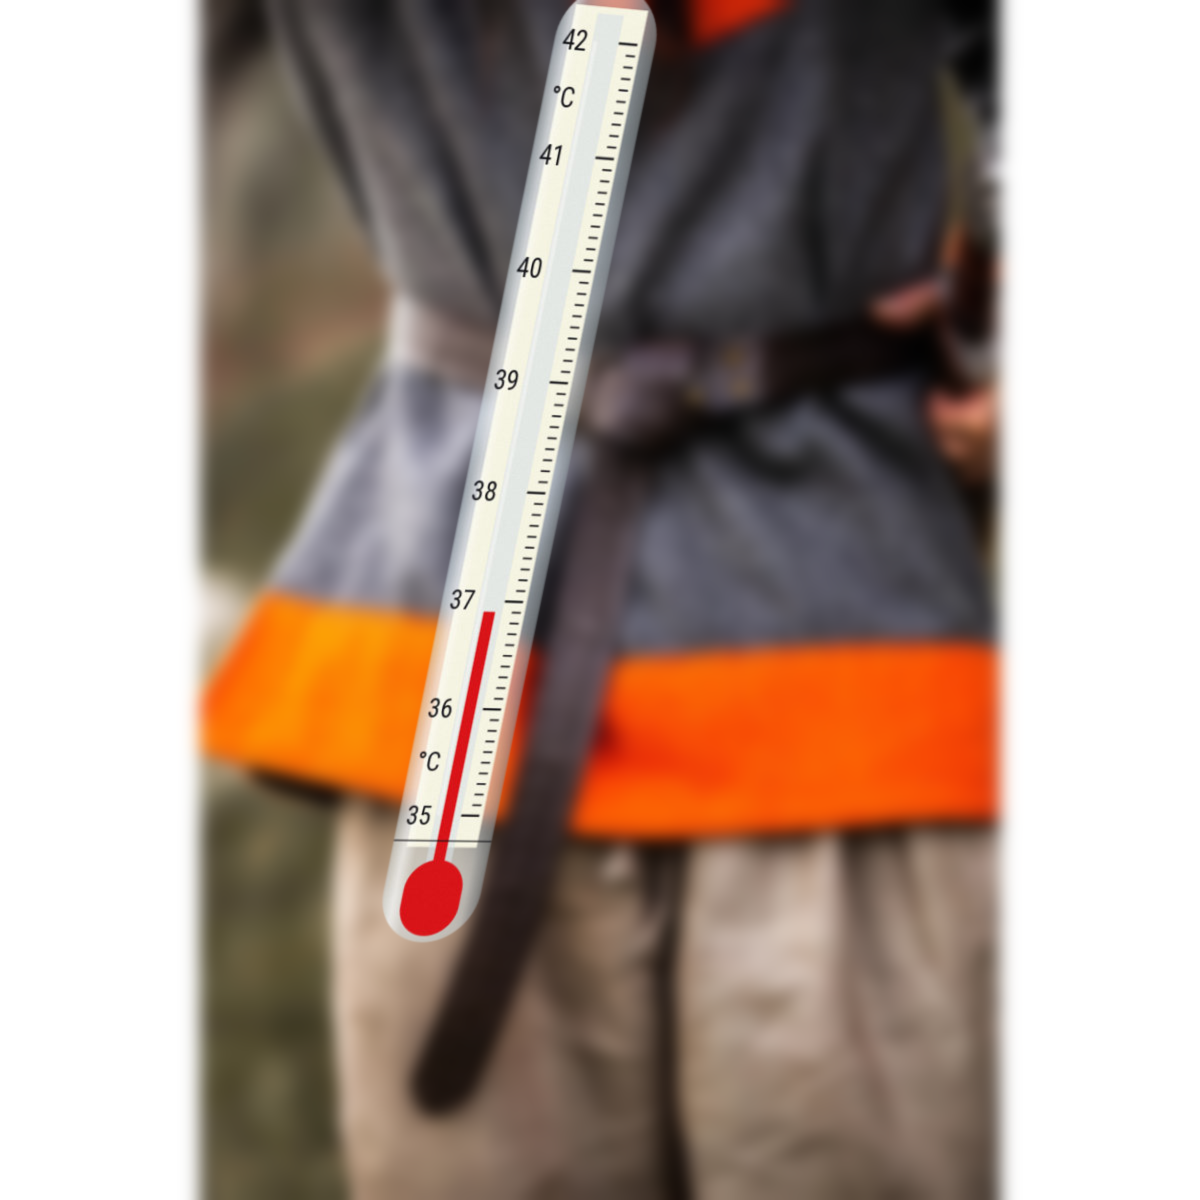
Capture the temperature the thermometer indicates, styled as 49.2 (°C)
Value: 36.9 (°C)
